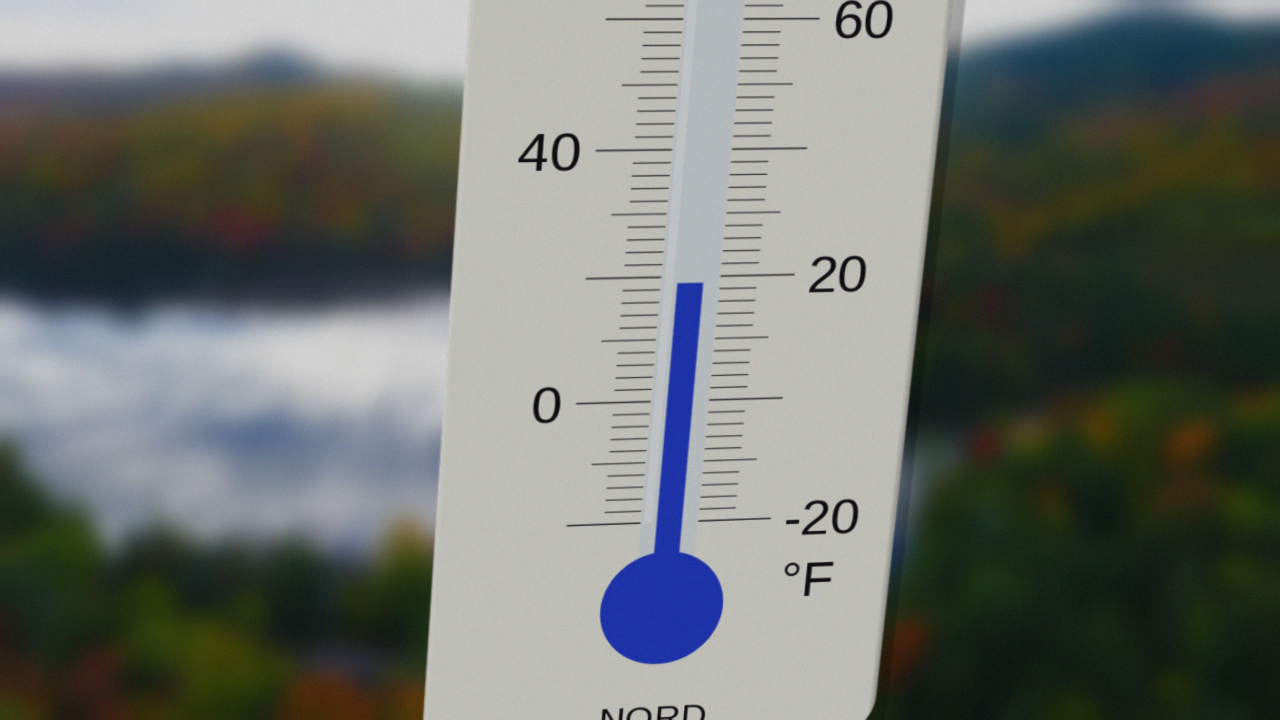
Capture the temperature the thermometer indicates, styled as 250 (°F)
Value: 19 (°F)
